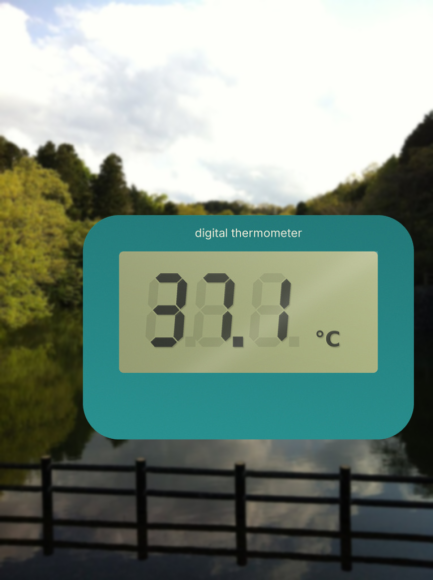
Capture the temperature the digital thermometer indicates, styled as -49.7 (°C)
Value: 37.1 (°C)
